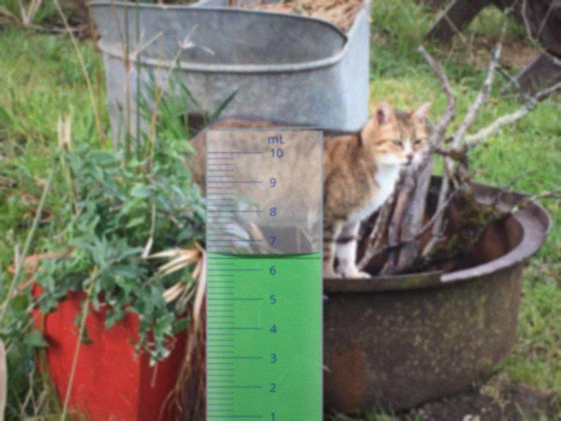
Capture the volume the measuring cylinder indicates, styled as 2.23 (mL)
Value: 6.4 (mL)
